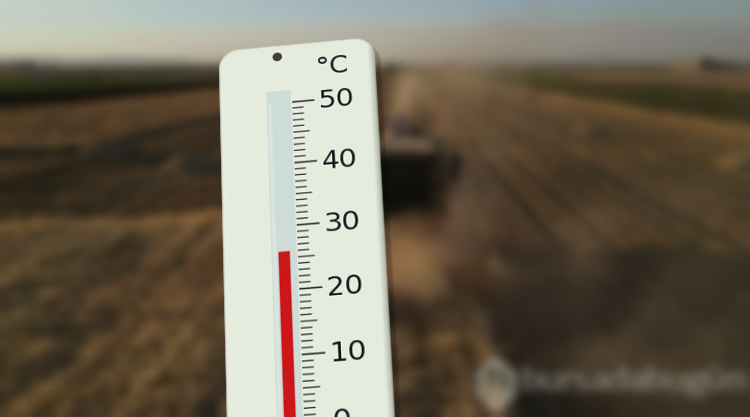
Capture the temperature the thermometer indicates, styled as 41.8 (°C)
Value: 26 (°C)
